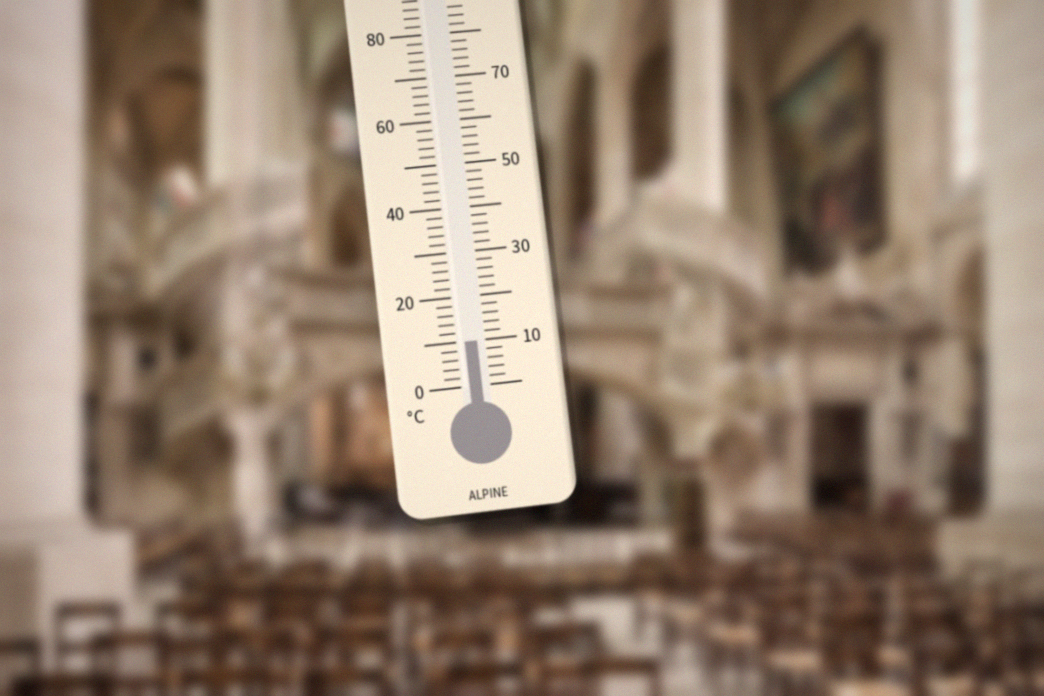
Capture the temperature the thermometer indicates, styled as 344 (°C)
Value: 10 (°C)
